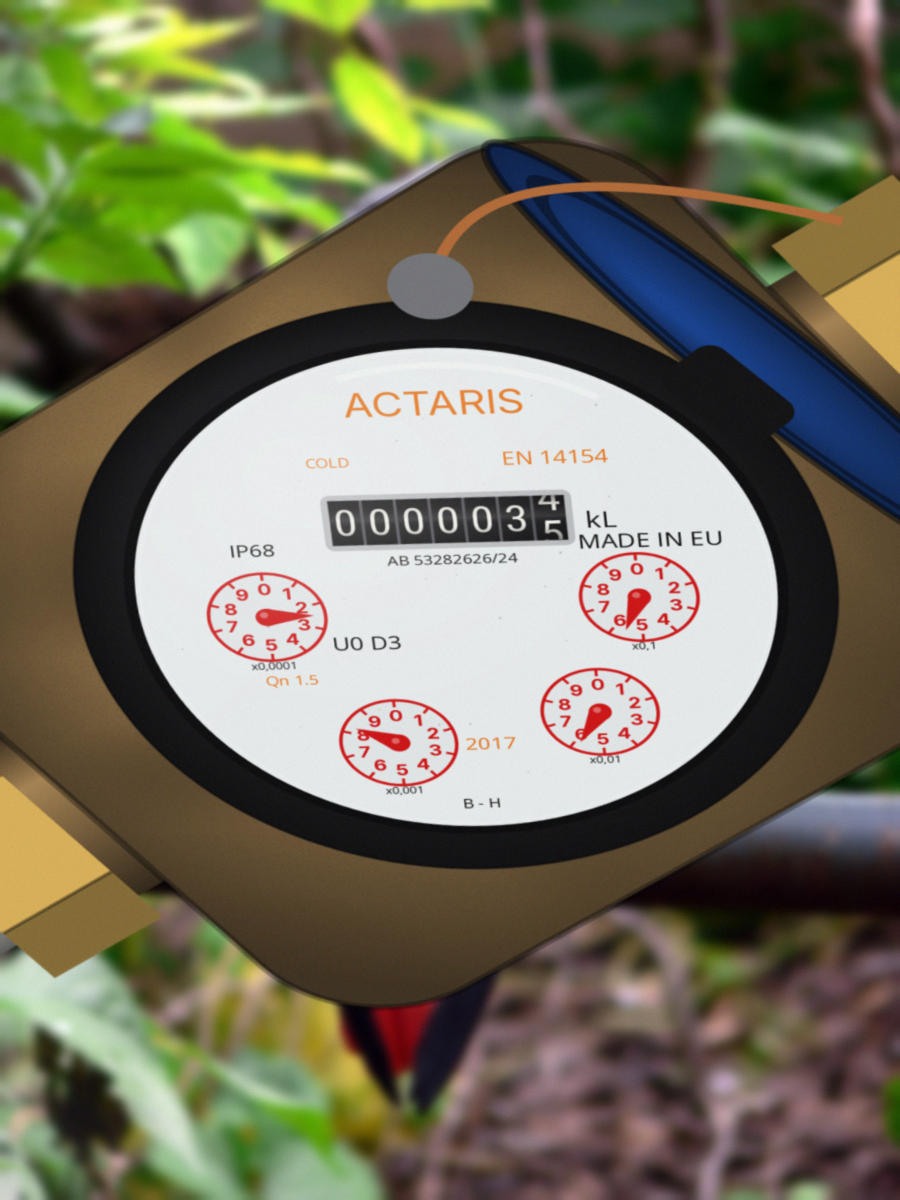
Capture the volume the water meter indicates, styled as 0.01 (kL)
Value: 34.5582 (kL)
